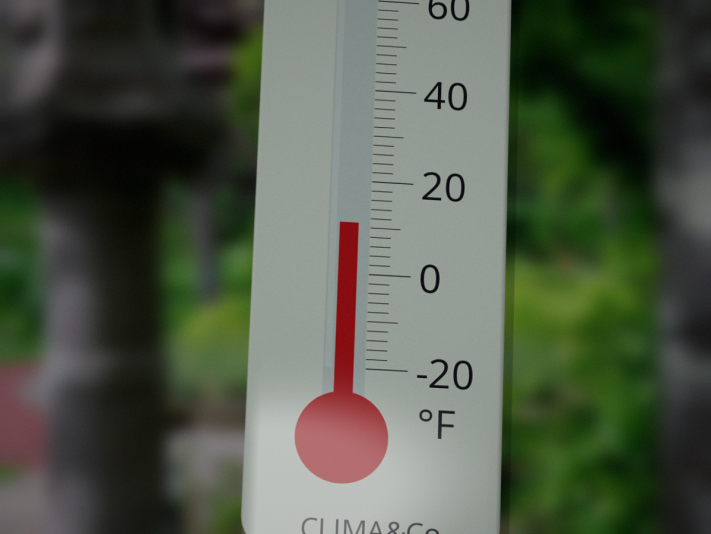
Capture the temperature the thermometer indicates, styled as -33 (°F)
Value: 11 (°F)
